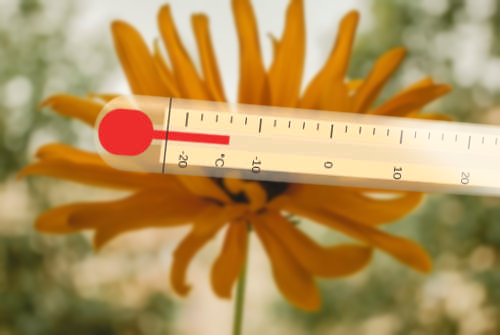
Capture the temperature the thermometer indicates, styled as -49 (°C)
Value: -14 (°C)
